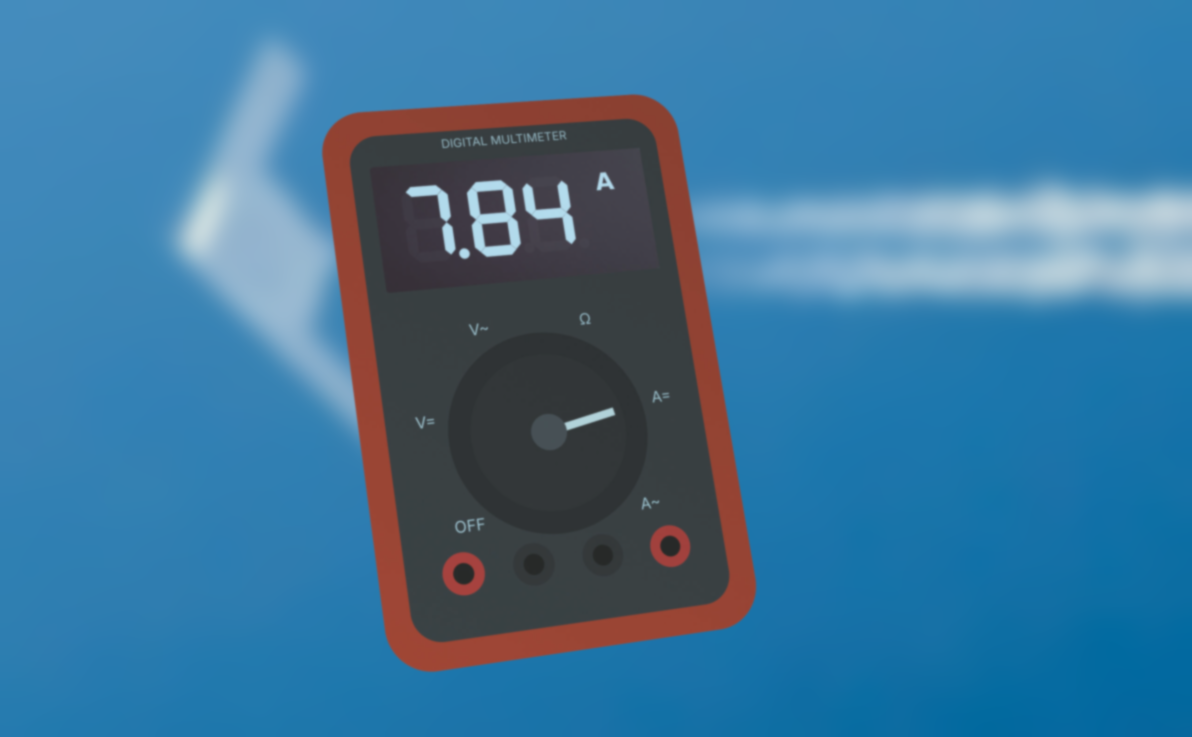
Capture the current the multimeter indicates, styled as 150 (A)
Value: 7.84 (A)
